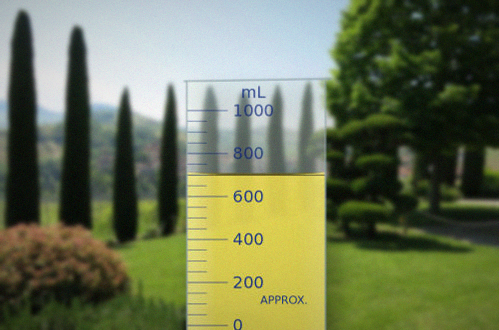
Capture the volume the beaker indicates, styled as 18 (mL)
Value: 700 (mL)
